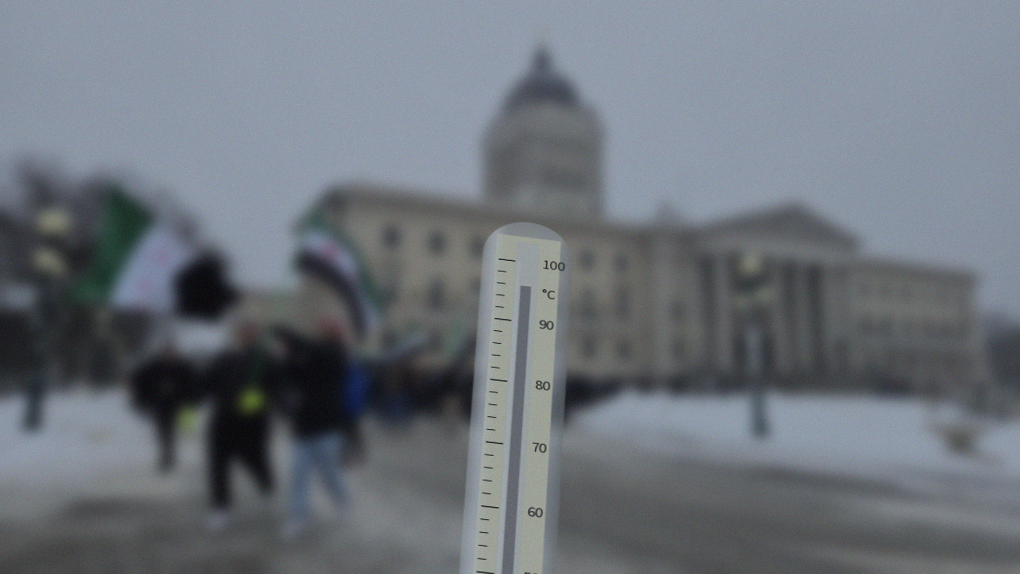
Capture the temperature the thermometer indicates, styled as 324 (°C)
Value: 96 (°C)
